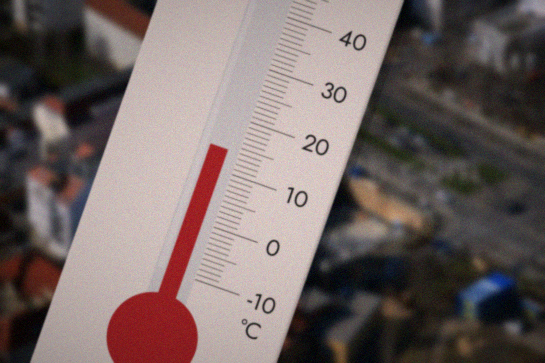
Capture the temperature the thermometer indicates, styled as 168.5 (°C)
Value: 14 (°C)
